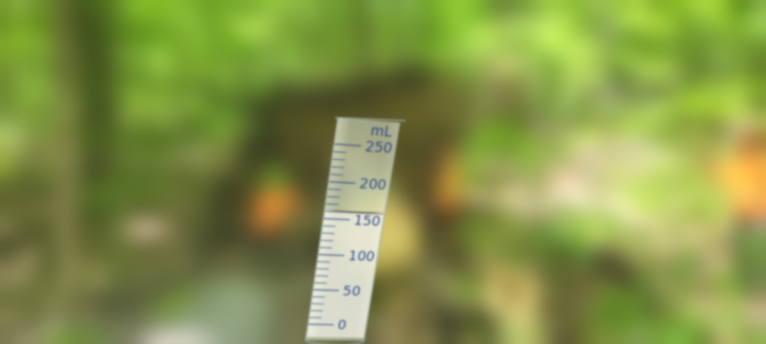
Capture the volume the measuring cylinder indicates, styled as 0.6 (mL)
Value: 160 (mL)
